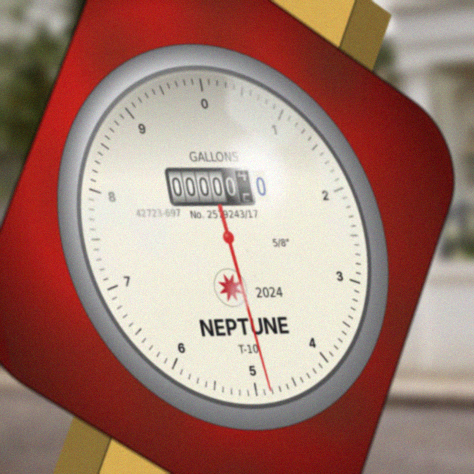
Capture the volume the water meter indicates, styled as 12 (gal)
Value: 44.8 (gal)
